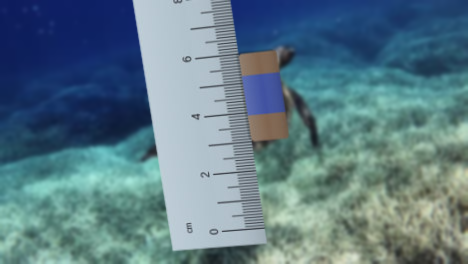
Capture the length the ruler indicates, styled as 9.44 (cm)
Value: 3 (cm)
